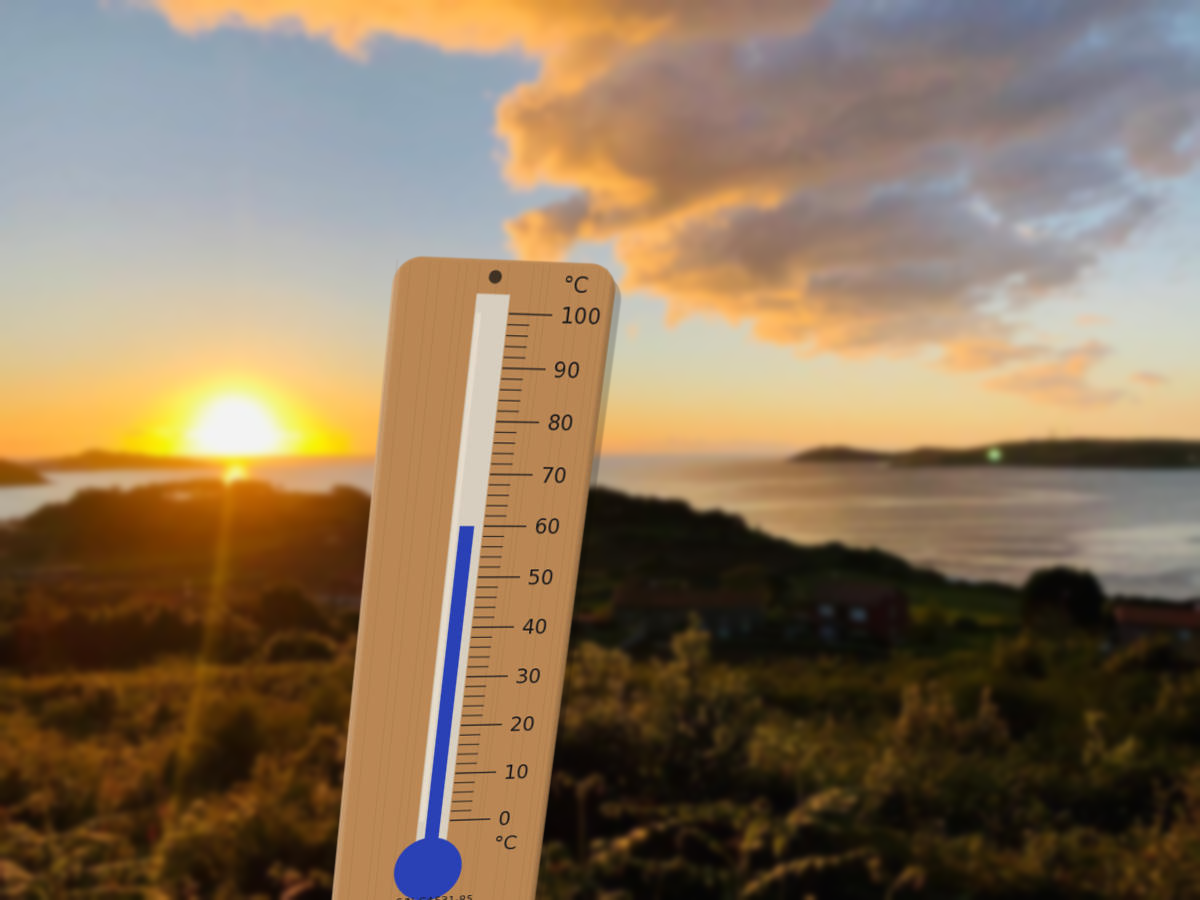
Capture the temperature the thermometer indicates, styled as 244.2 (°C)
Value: 60 (°C)
